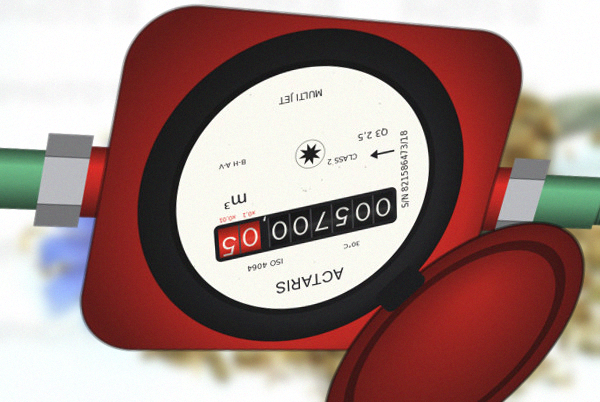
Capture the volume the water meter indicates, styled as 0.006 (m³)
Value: 5700.05 (m³)
